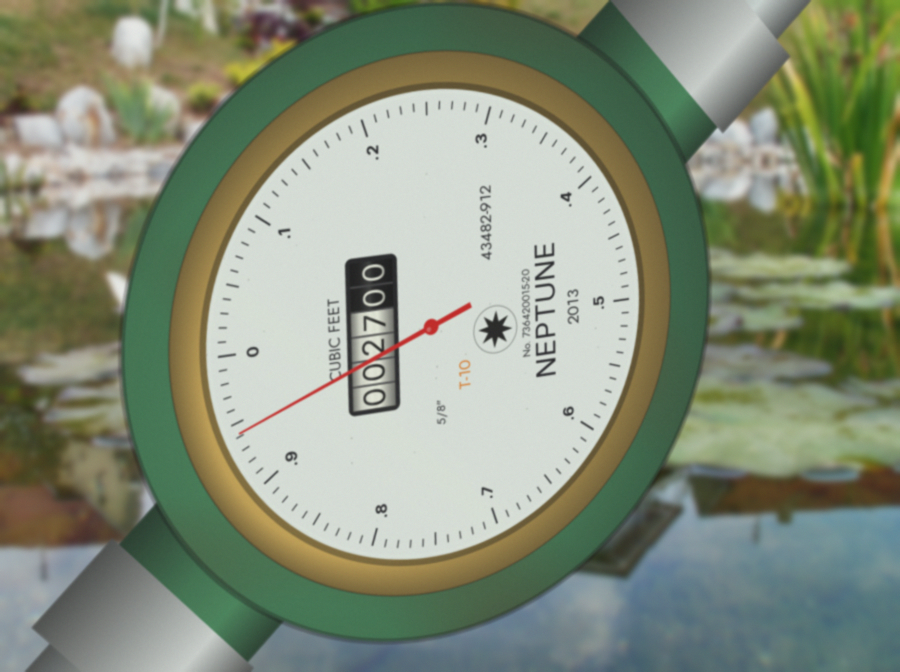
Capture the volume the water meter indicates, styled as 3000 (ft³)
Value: 2699.94 (ft³)
